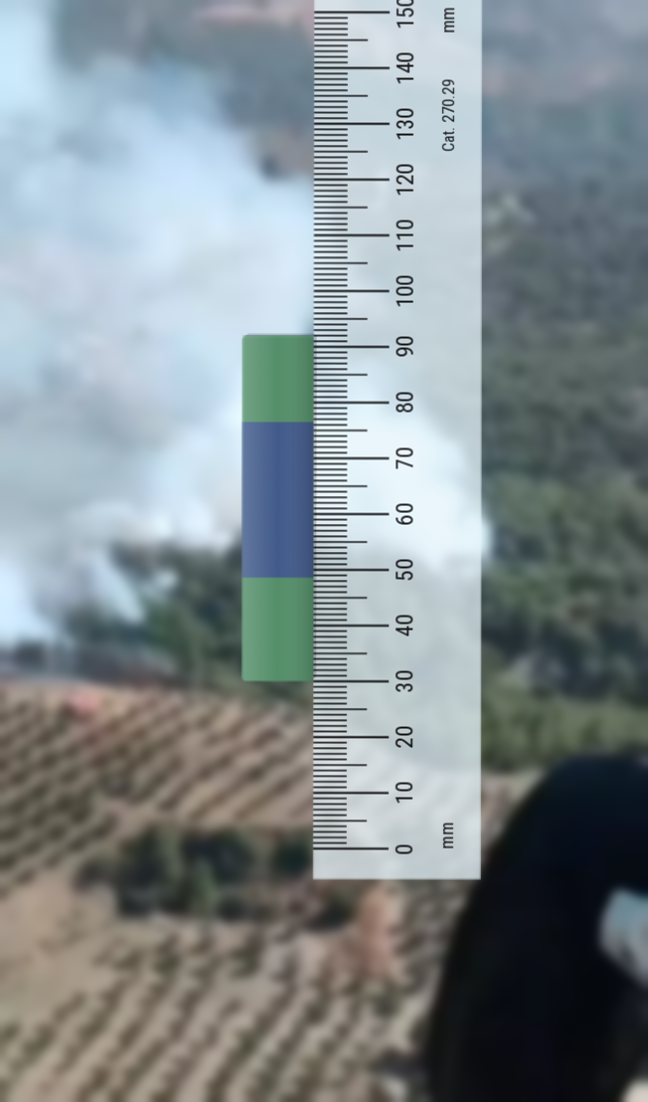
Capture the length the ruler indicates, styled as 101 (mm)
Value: 62 (mm)
